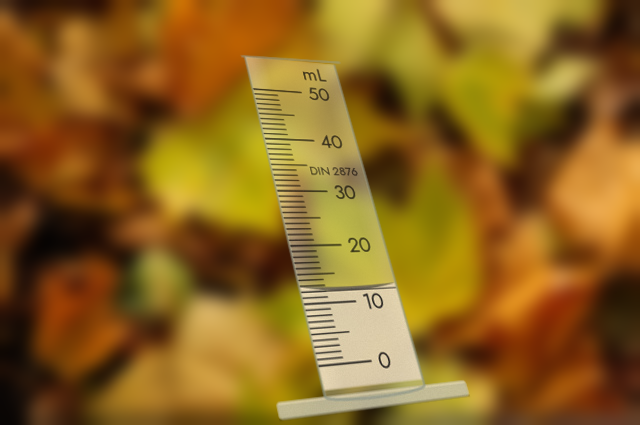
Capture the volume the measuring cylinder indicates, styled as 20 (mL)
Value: 12 (mL)
